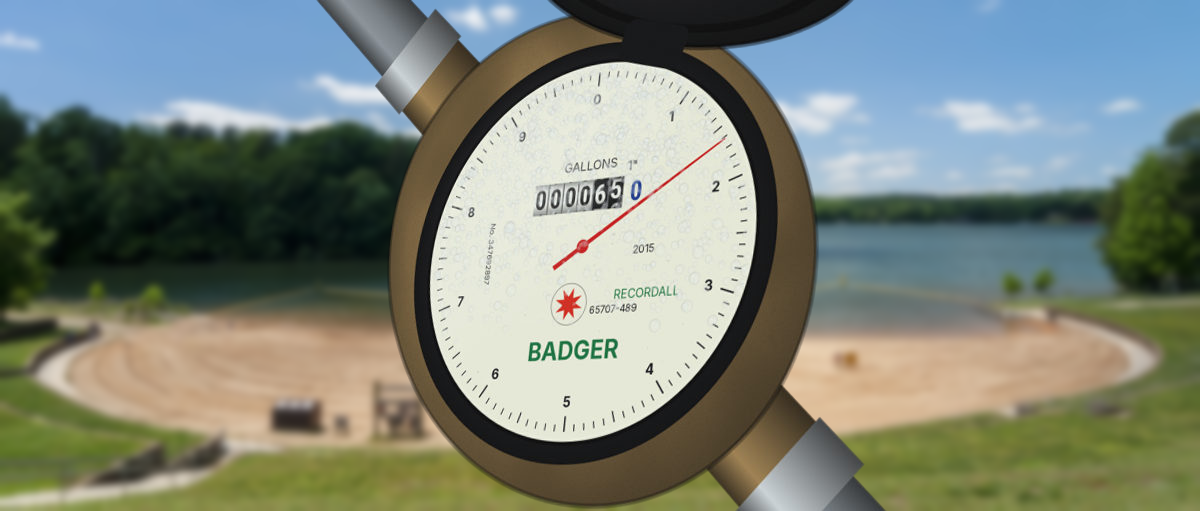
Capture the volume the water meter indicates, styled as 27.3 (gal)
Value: 651.6 (gal)
